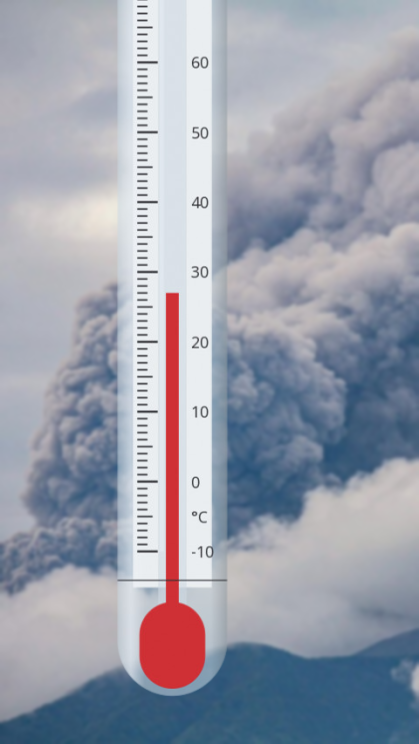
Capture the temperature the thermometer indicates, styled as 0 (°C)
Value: 27 (°C)
